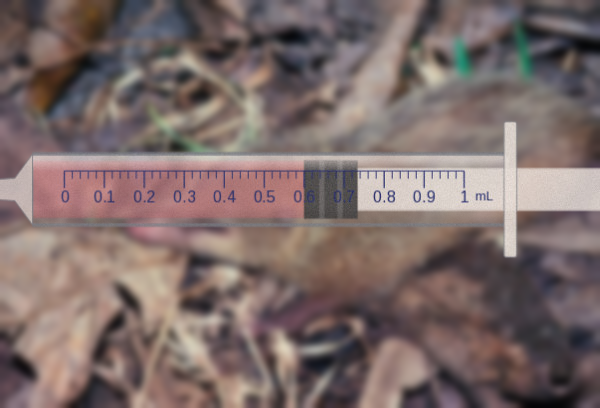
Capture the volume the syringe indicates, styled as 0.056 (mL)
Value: 0.6 (mL)
